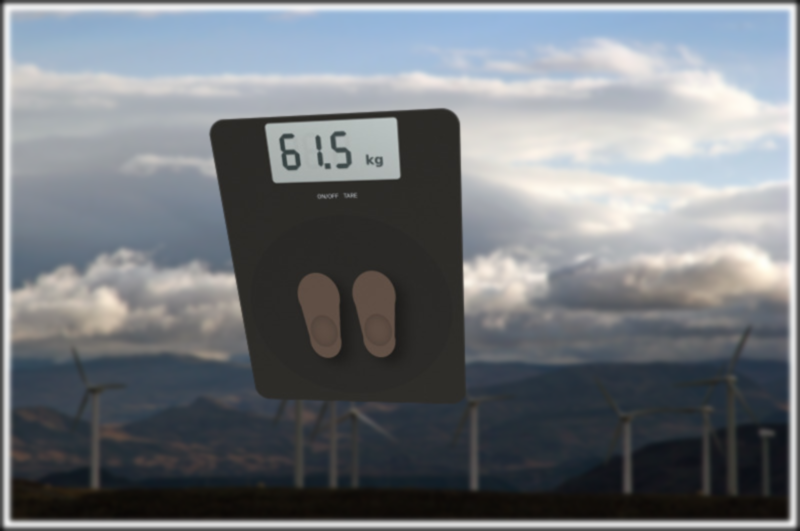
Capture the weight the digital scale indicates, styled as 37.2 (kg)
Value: 61.5 (kg)
